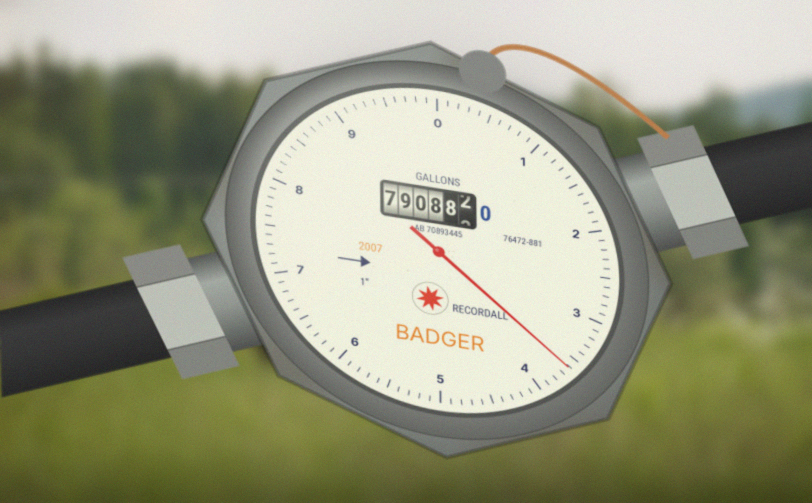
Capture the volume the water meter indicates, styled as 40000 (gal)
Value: 7908823.6 (gal)
